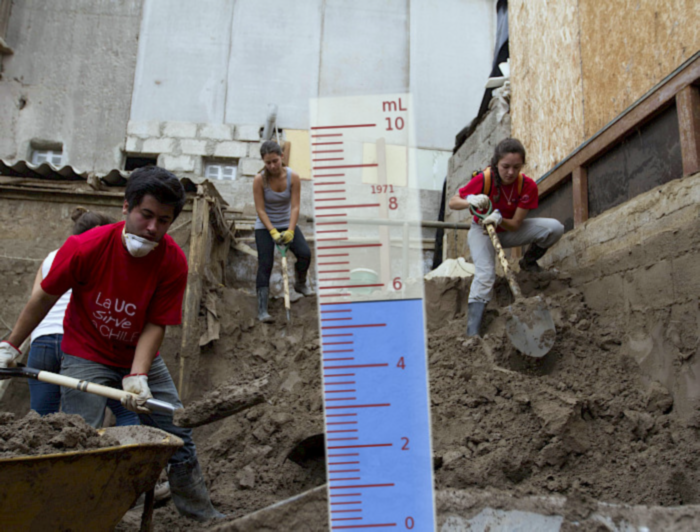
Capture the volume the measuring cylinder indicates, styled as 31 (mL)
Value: 5.6 (mL)
